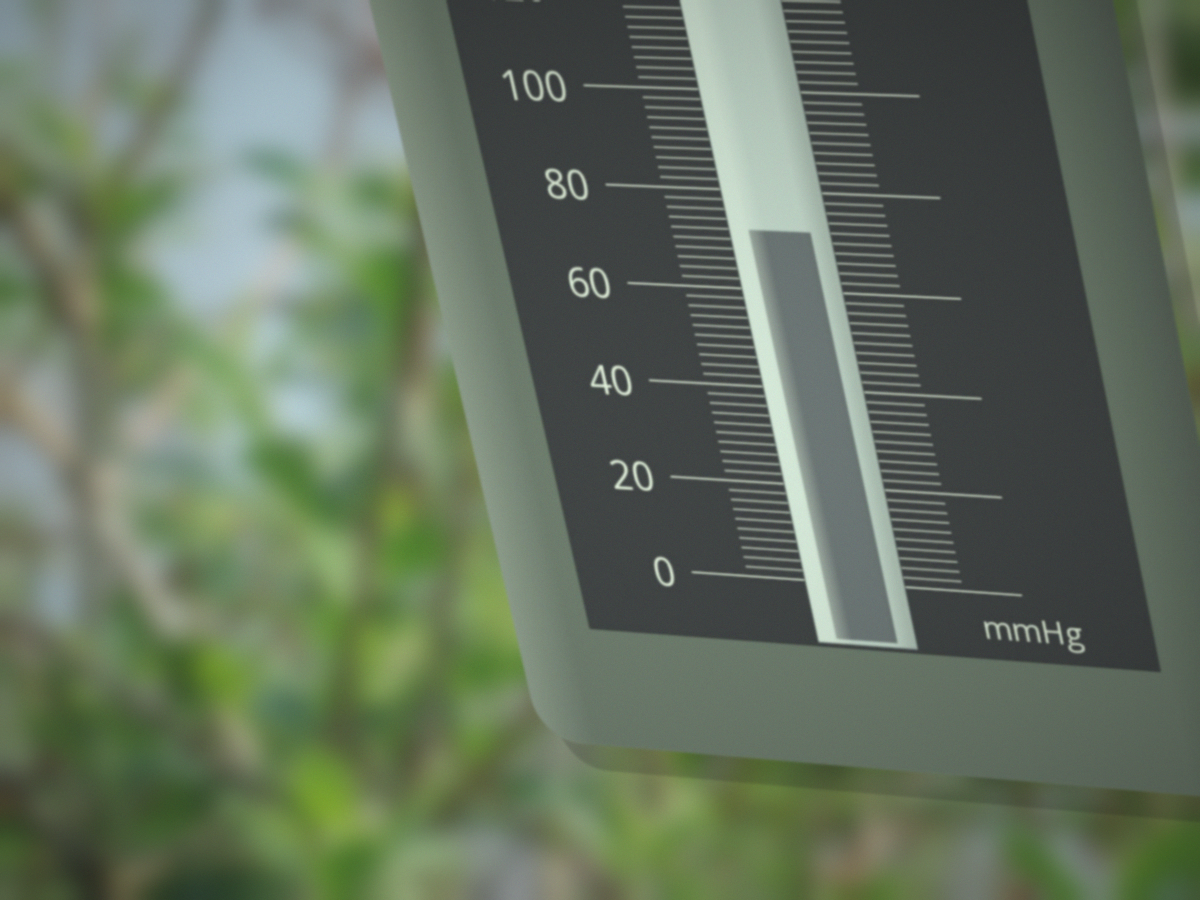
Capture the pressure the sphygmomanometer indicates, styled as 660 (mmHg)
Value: 72 (mmHg)
